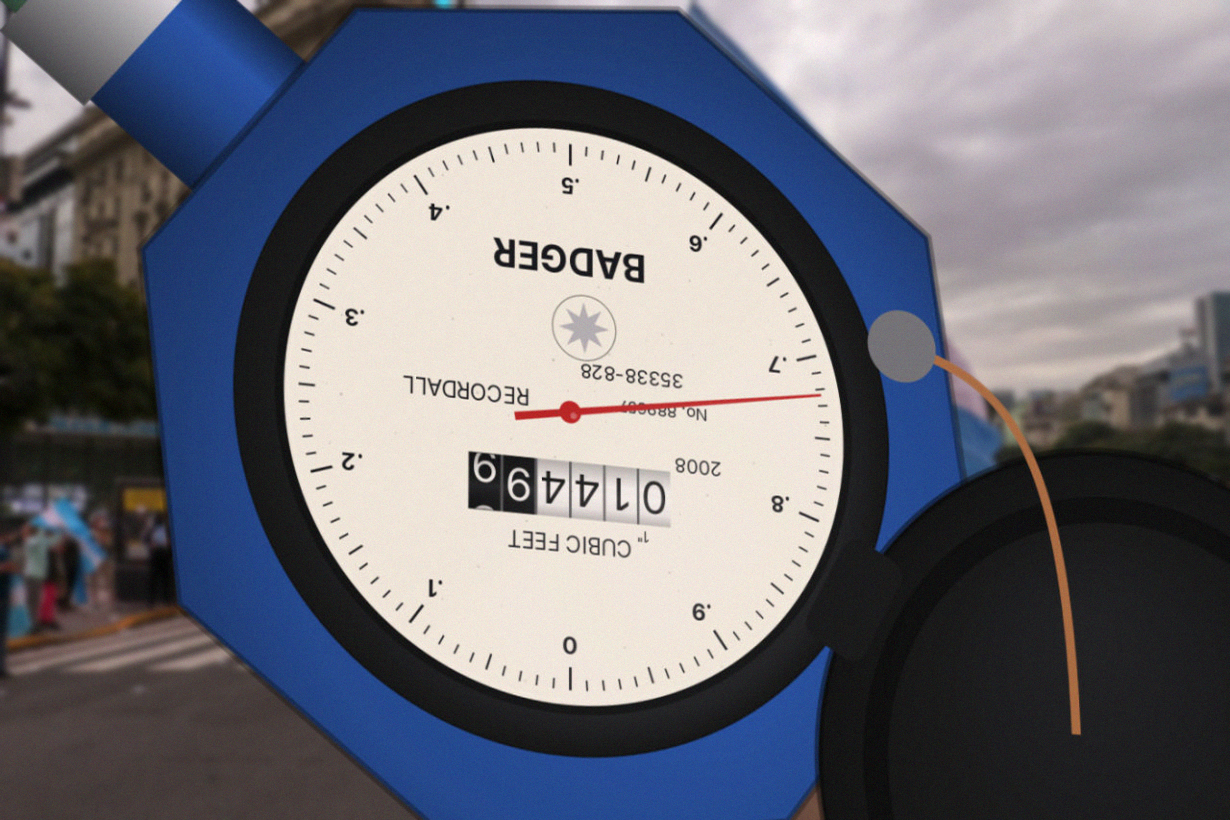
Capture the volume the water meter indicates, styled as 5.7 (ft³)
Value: 14498.72 (ft³)
